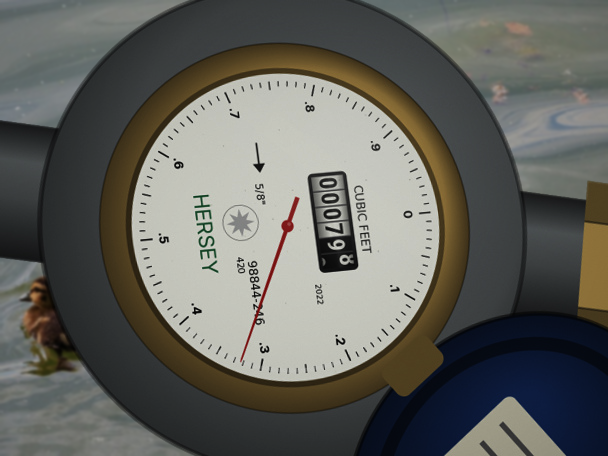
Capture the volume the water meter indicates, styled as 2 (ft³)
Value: 798.32 (ft³)
